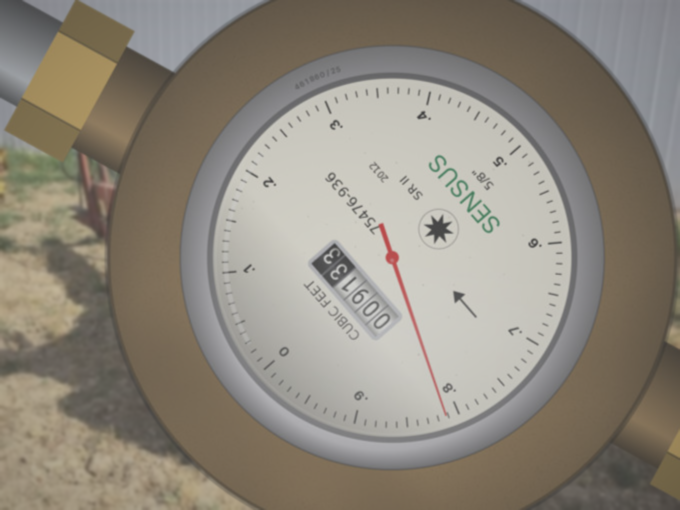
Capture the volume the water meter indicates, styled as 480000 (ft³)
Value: 9132.81 (ft³)
